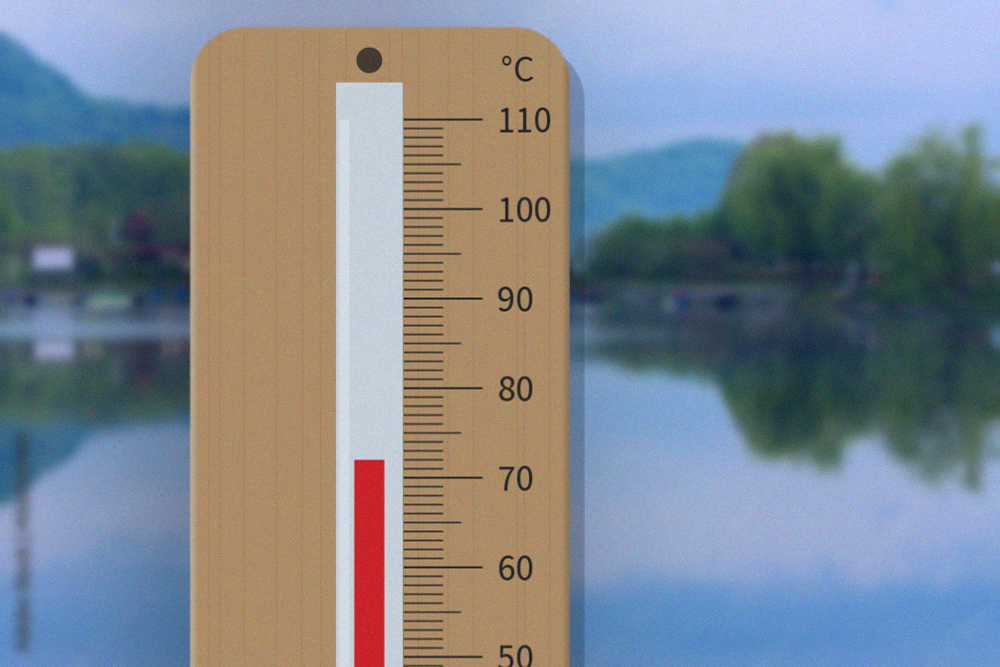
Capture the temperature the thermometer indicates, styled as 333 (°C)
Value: 72 (°C)
